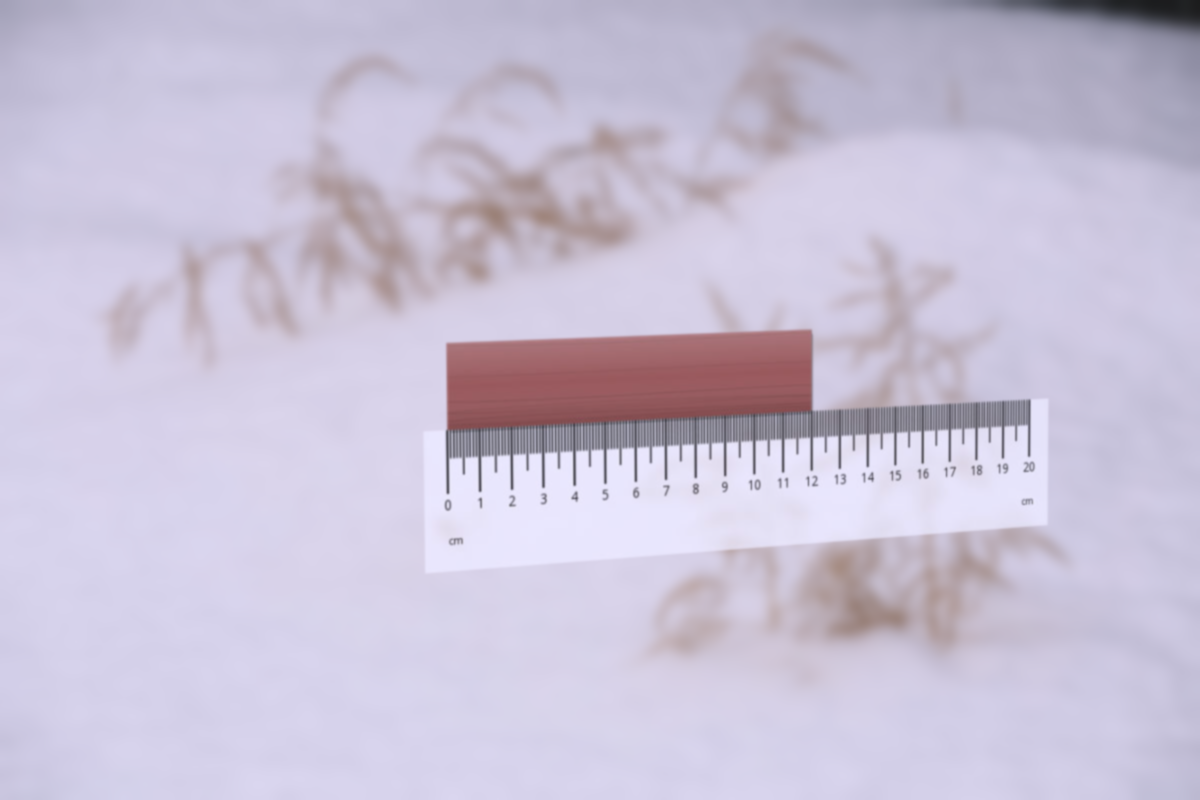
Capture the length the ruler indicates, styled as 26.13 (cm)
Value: 12 (cm)
